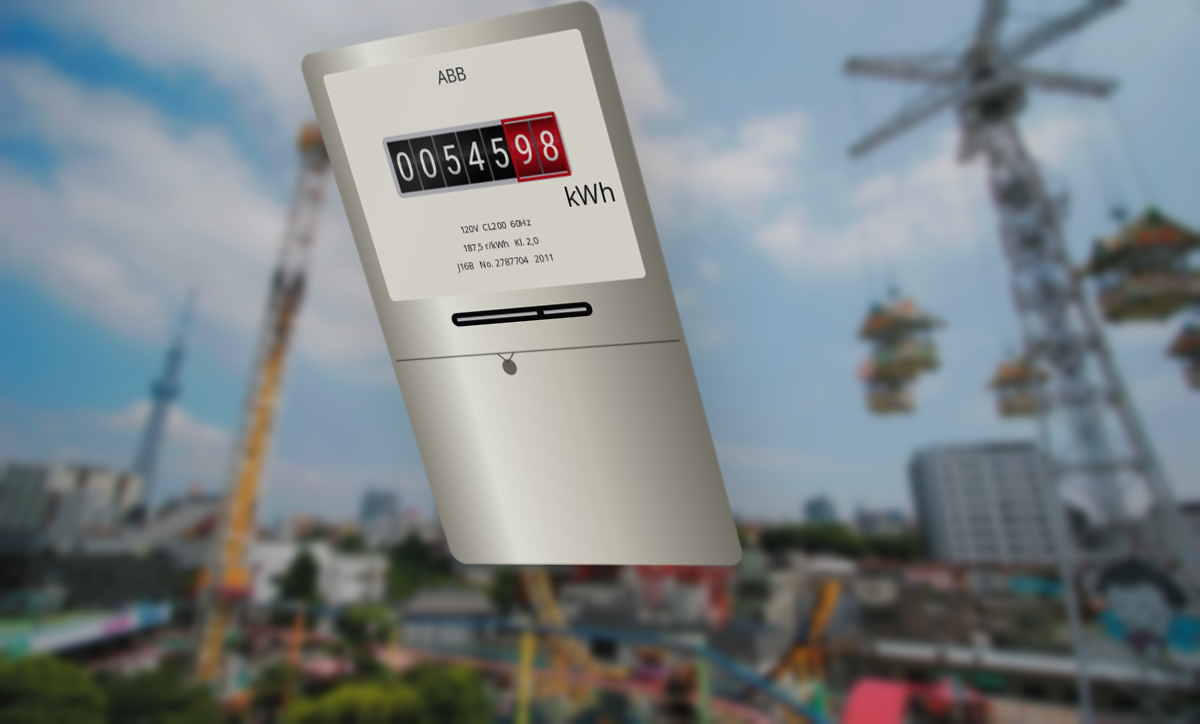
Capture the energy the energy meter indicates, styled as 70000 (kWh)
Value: 545.98 (kWh)
